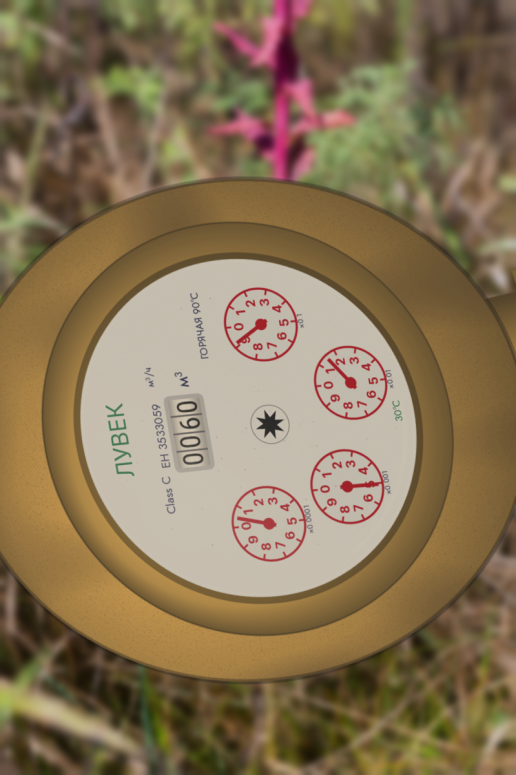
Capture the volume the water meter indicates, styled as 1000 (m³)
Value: 59.9150 (m³)
